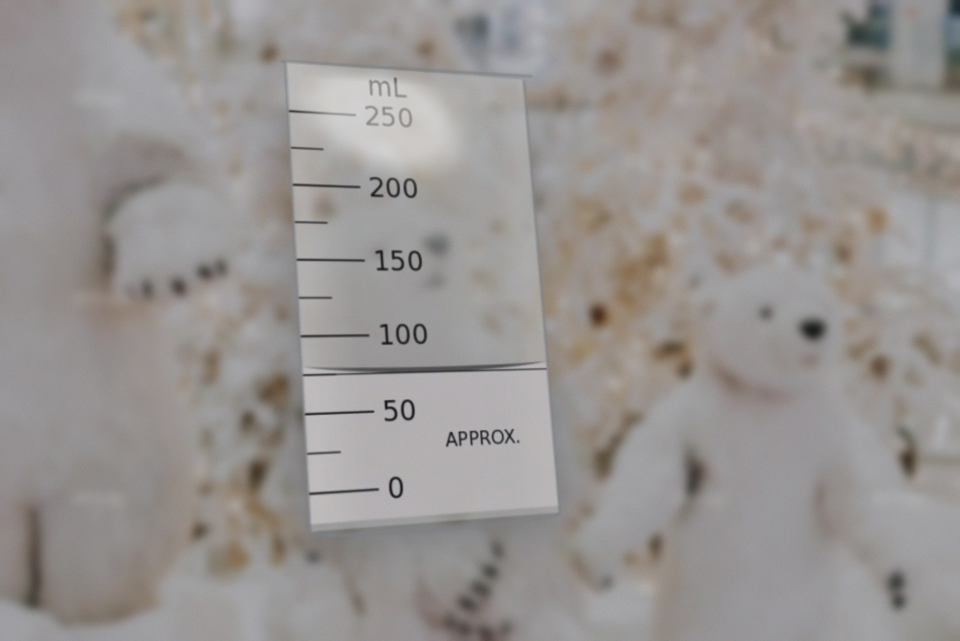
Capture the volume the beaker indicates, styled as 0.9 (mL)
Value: 75 (mL)
